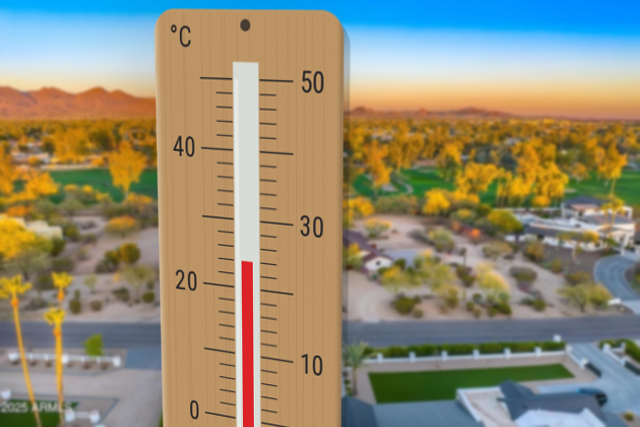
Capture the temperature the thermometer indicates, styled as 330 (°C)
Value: 24 (°C)
